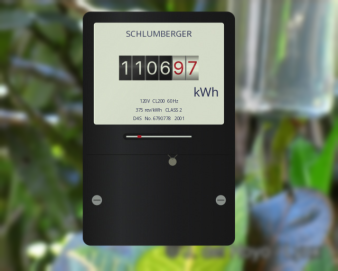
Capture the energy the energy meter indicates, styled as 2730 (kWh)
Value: 1106.97 (kWh)
